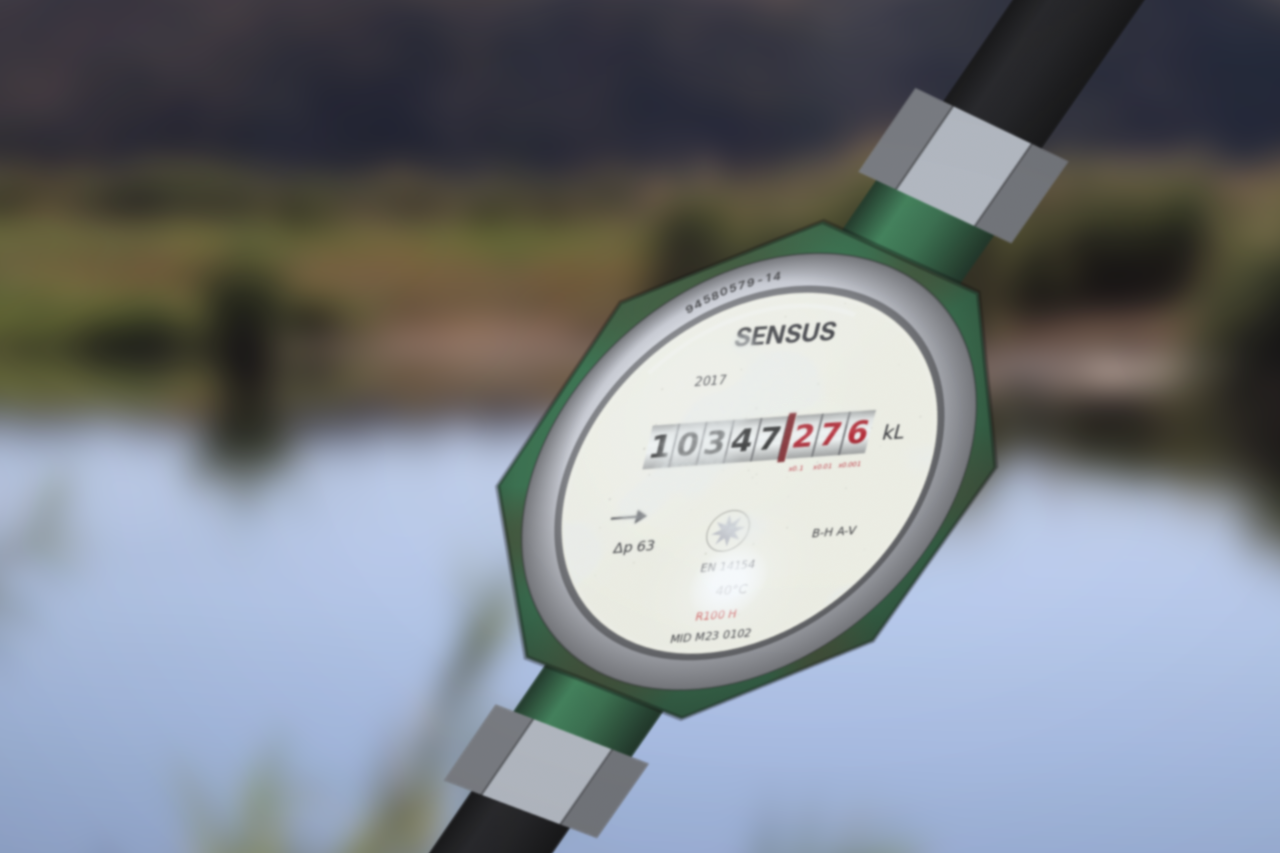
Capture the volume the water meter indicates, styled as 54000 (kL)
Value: 10347.276 (kL)
